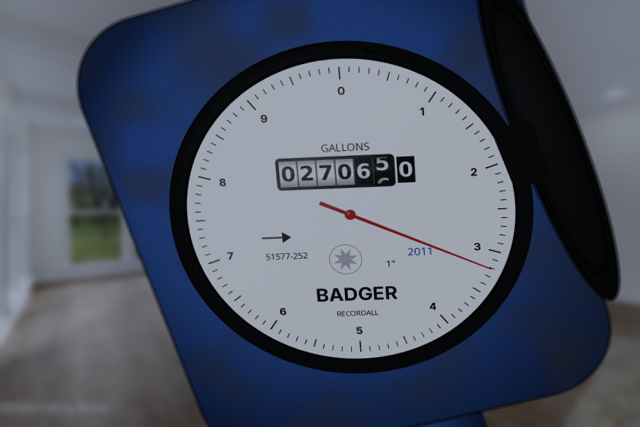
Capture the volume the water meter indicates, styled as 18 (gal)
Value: 270653.2 (gal)
